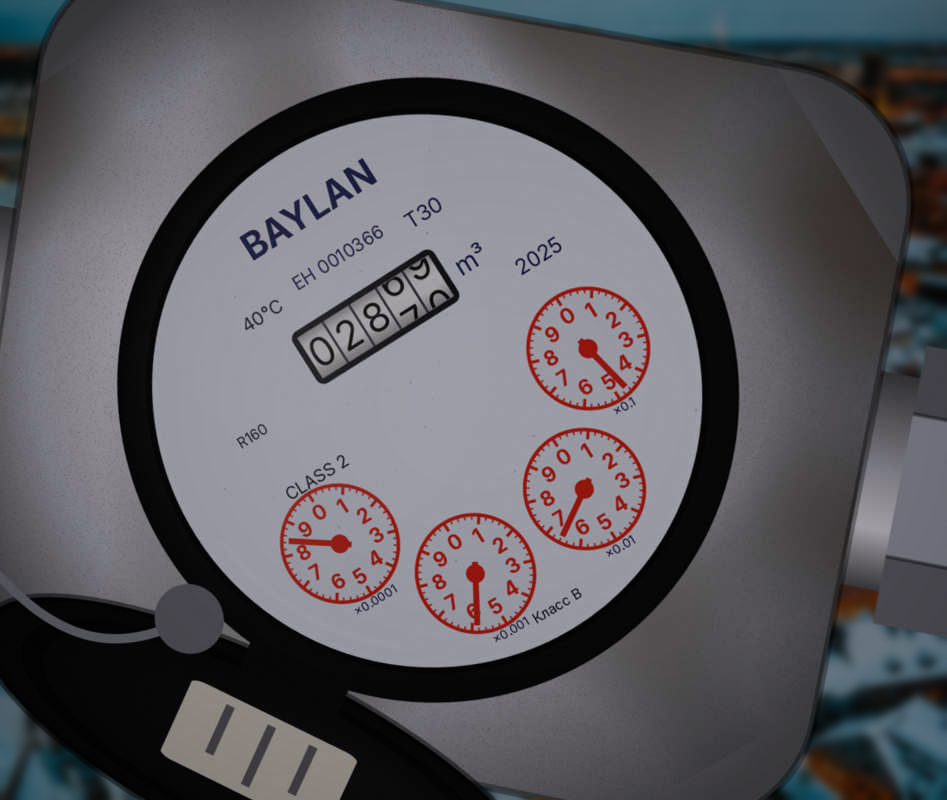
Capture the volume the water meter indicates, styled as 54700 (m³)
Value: 2869.4658 (m³)
